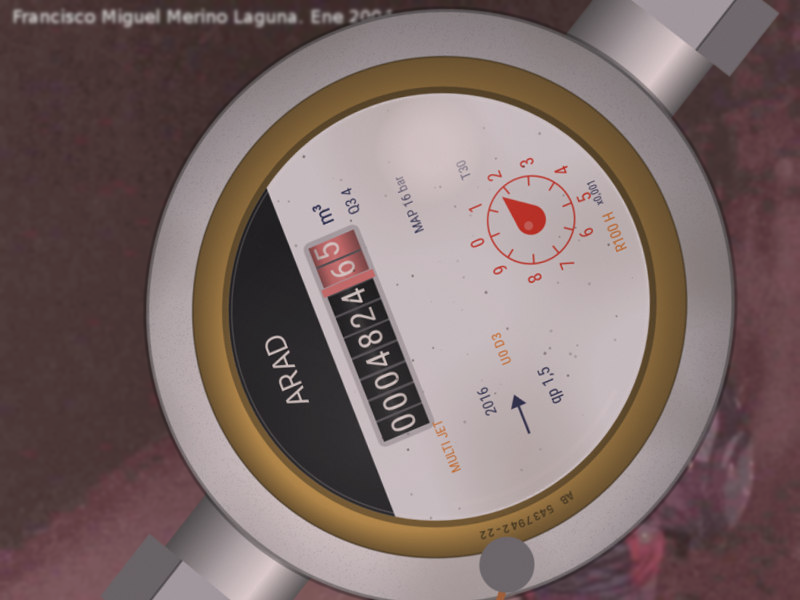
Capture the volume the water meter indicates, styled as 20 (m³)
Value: 4824.651 (m³)
